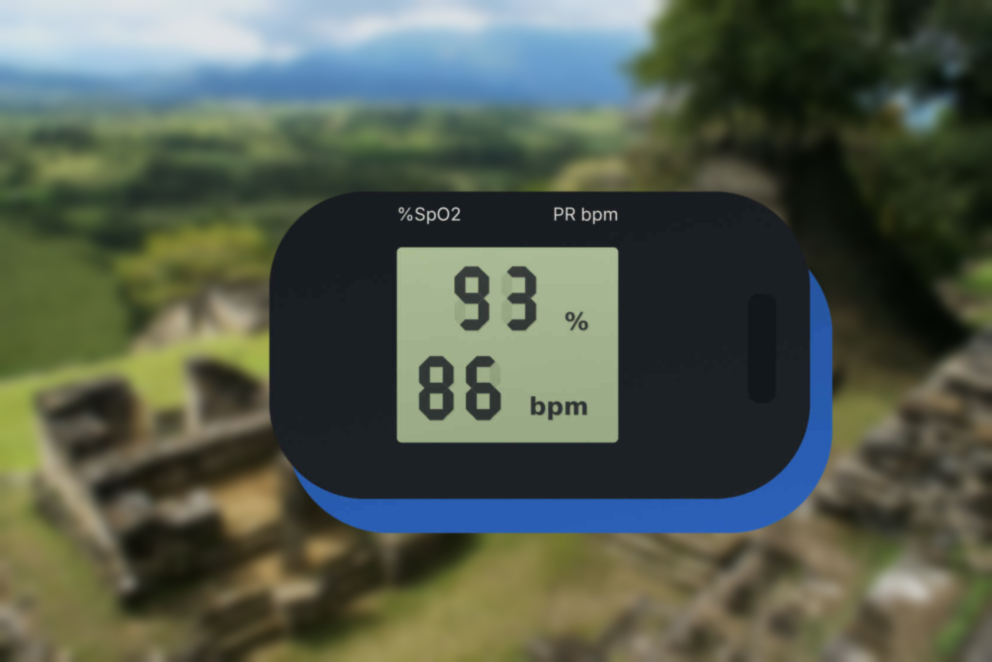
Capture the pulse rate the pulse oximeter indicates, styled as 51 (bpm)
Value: 86 (bpm)
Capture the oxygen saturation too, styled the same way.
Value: 93 (%)
